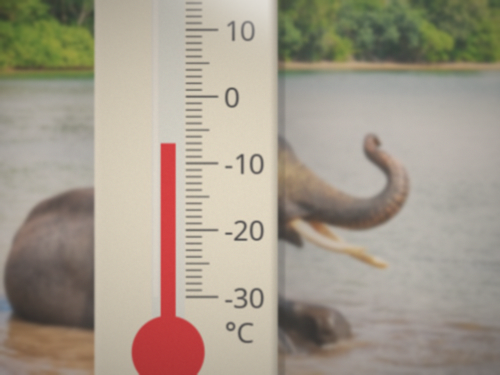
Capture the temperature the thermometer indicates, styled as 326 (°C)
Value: -7 (°C)
